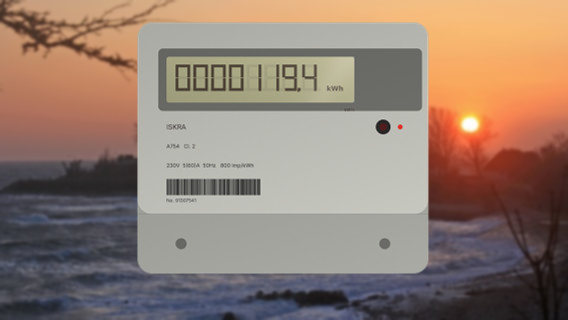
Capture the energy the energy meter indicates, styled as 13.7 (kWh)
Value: 119.4 (kWh)
